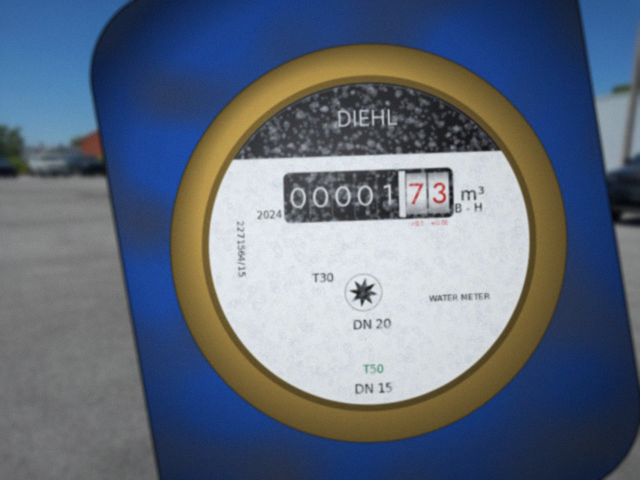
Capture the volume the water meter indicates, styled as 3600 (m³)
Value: 1.73 (m³)
